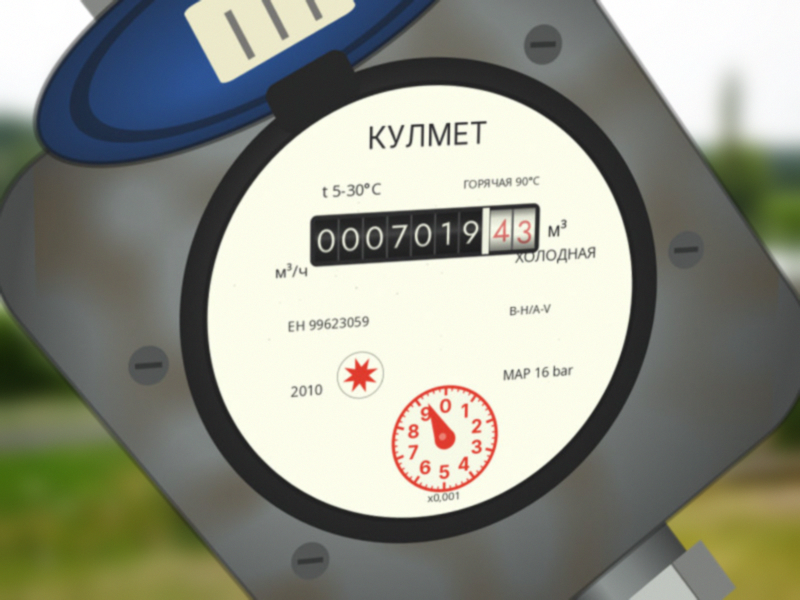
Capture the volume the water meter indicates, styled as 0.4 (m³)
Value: 7019.429 (m³)
